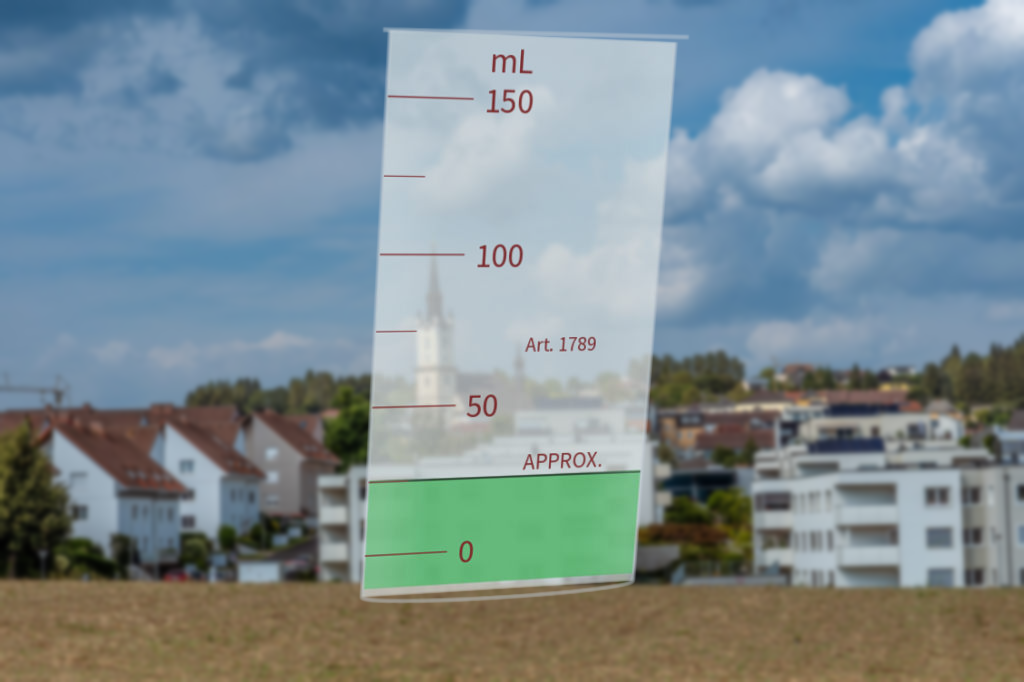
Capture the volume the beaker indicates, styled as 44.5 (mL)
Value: 25 (mL)
